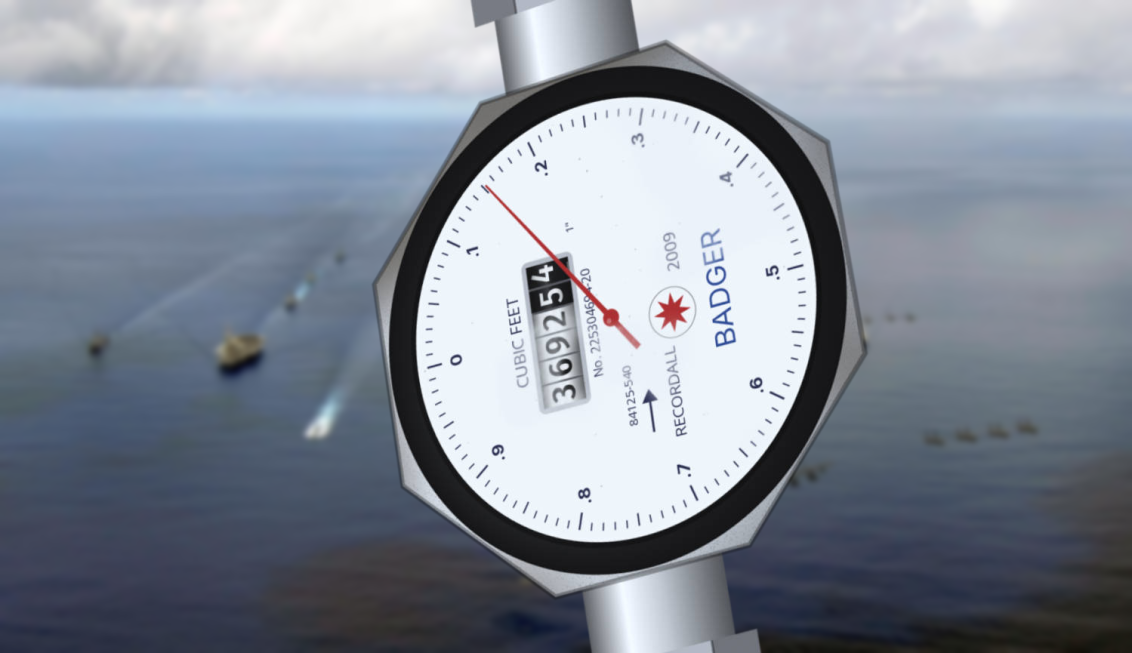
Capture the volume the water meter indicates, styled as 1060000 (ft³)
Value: 369254.15 (ft³)
